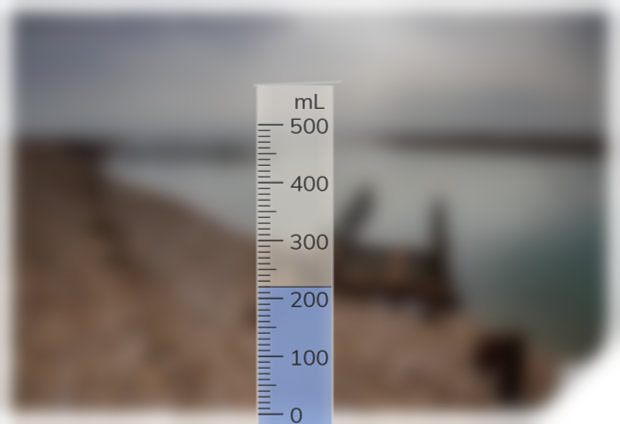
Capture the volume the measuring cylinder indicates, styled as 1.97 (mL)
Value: 220 (mL)
